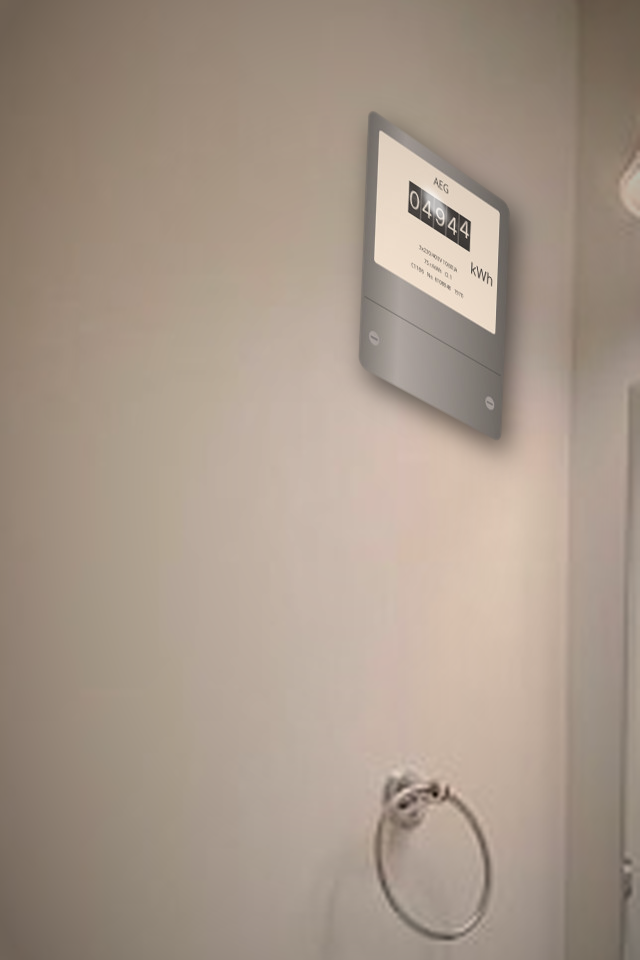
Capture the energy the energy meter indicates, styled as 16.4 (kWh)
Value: 4944 (kWh)
